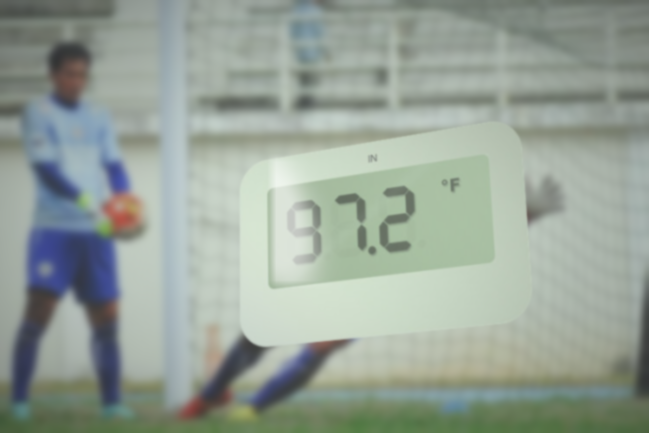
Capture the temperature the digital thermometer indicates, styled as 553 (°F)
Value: 97.2 (°F)
